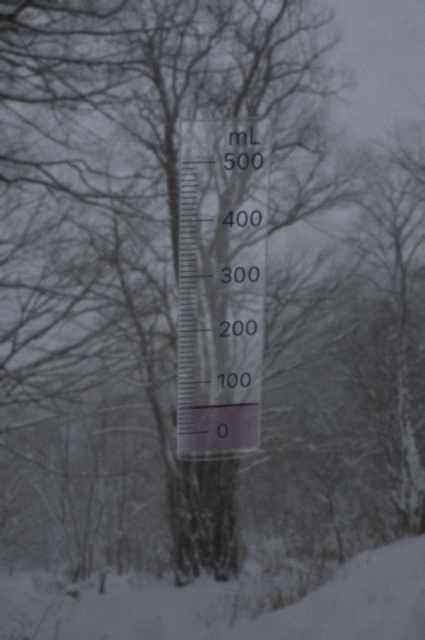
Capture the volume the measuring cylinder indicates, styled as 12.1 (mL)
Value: 50 (mL)
